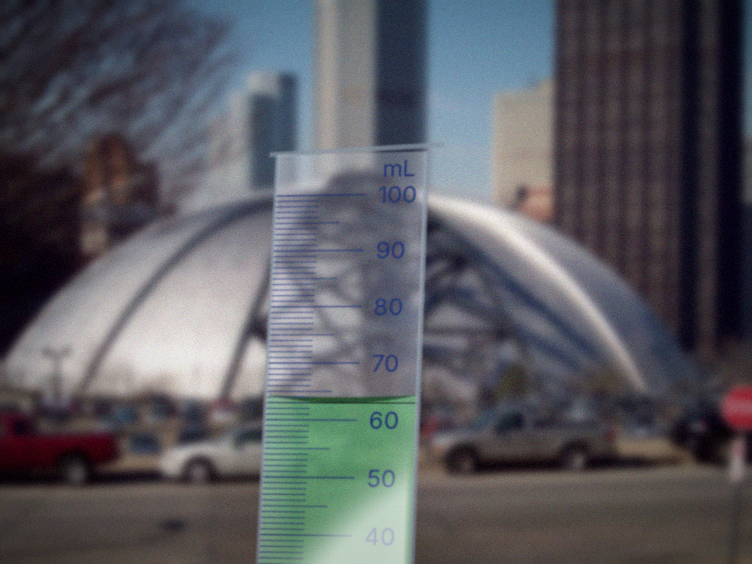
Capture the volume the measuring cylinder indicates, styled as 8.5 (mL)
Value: 63 (mL)
